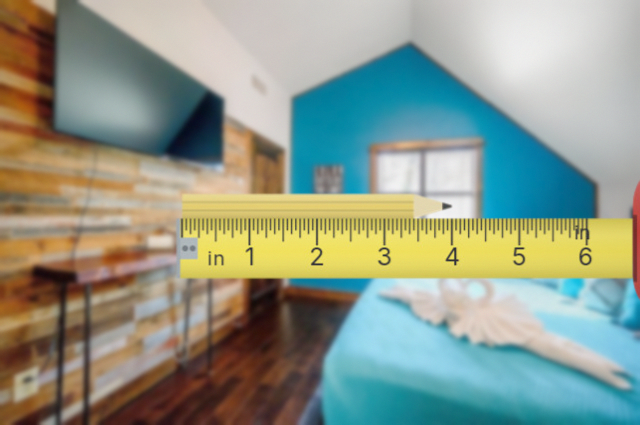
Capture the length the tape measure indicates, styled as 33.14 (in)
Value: 4 (in)
